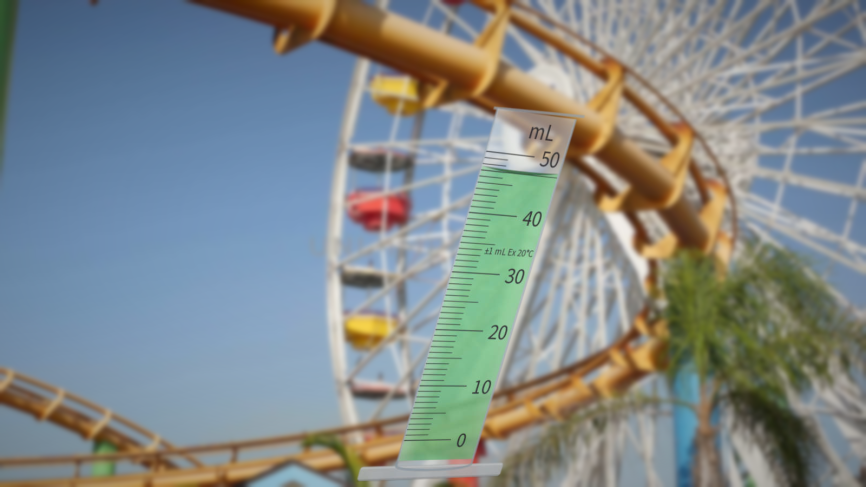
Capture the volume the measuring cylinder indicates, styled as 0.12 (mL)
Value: 47 (mL)
